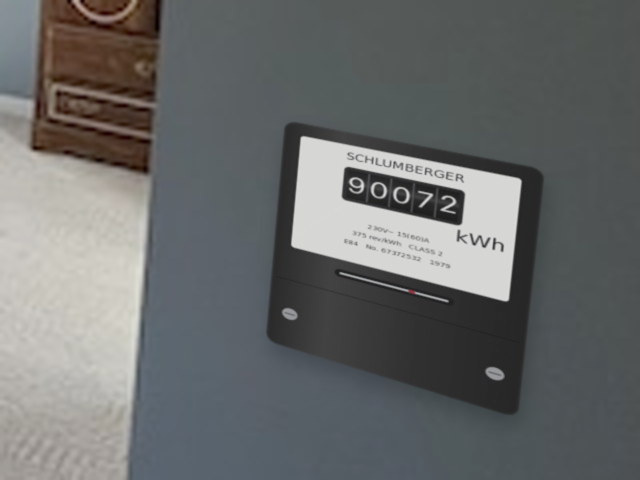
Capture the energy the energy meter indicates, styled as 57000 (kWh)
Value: 90072 (kWh)
